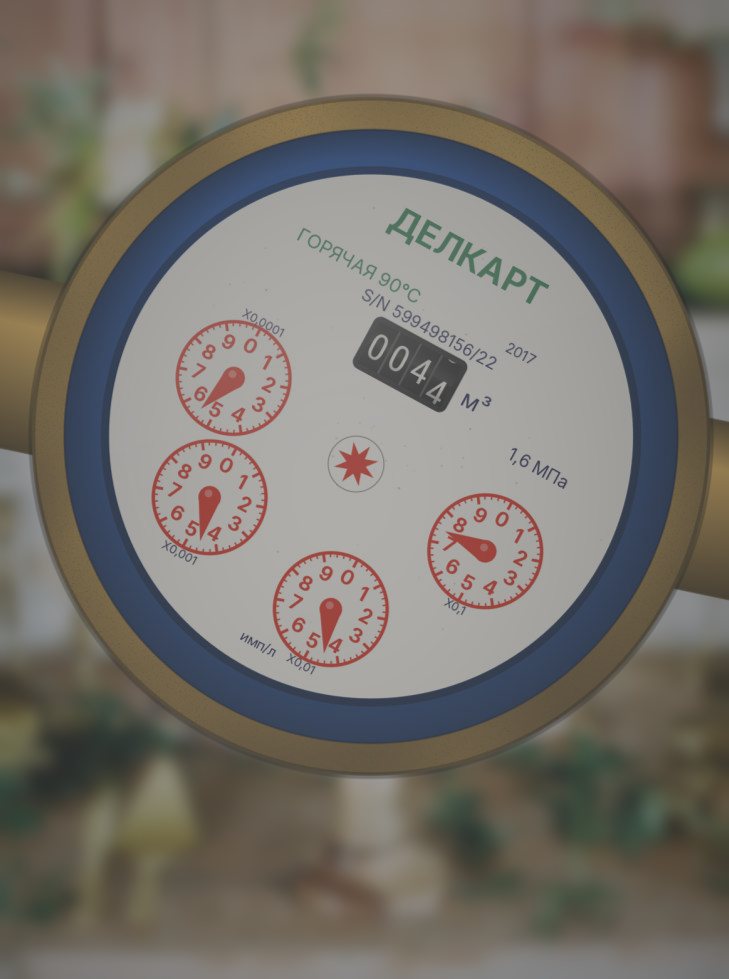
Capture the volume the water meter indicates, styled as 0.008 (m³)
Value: 43.7445 (m³)
